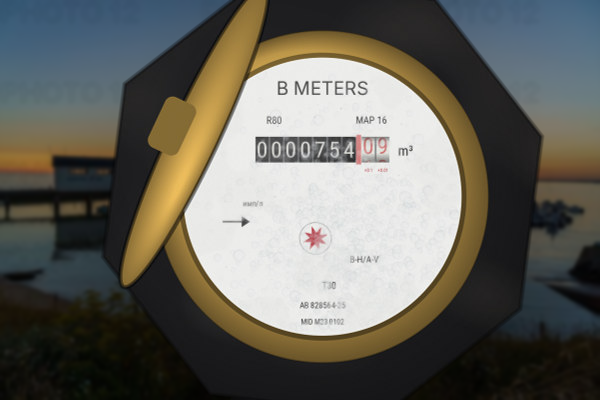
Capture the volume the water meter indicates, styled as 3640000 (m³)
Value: 754.09 (m³)
